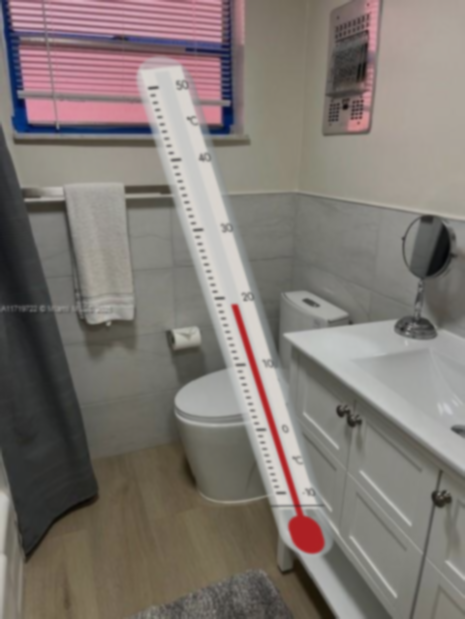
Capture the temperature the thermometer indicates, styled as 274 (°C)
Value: 19 (°C)
